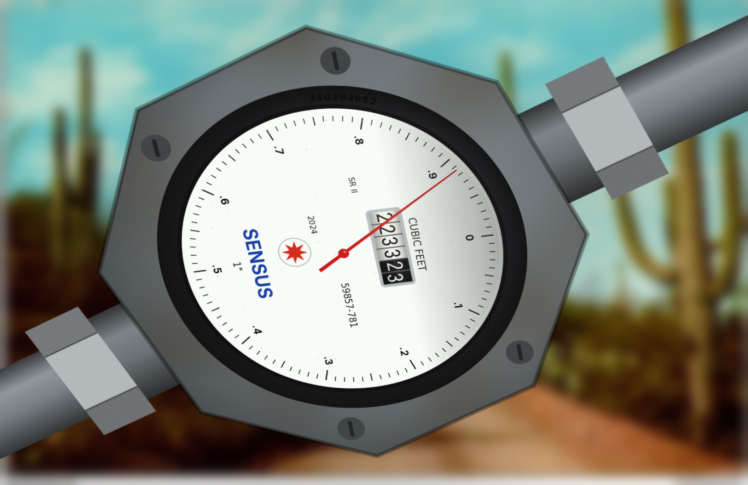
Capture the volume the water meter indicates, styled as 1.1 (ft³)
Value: 223322.91 (ft³)
